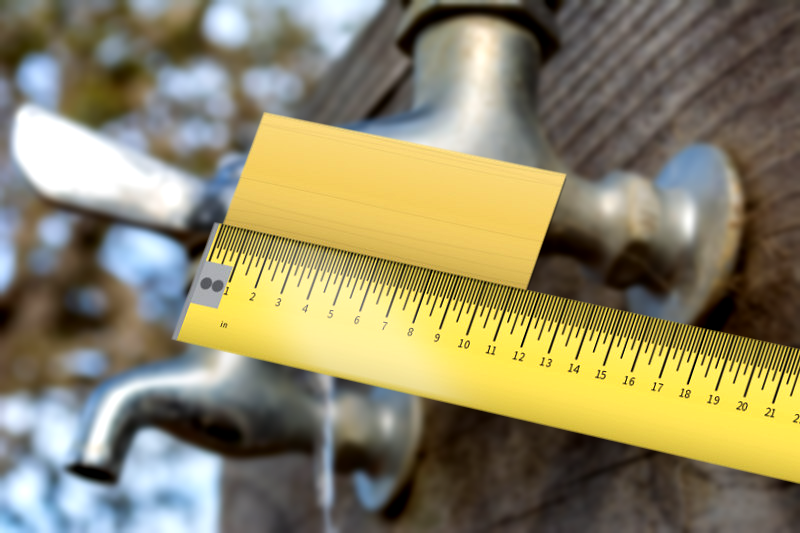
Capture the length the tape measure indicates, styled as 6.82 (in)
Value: 11.5 (in)
